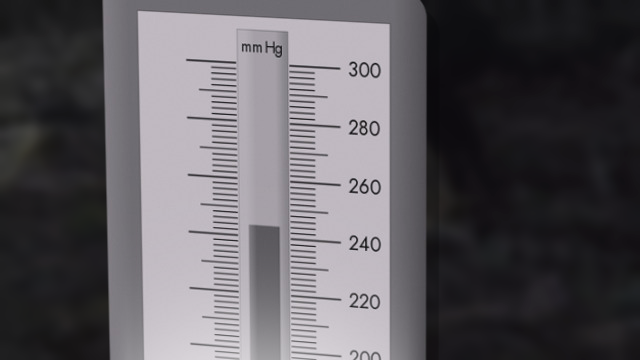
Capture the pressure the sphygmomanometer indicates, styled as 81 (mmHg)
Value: 244 (mmHg)
